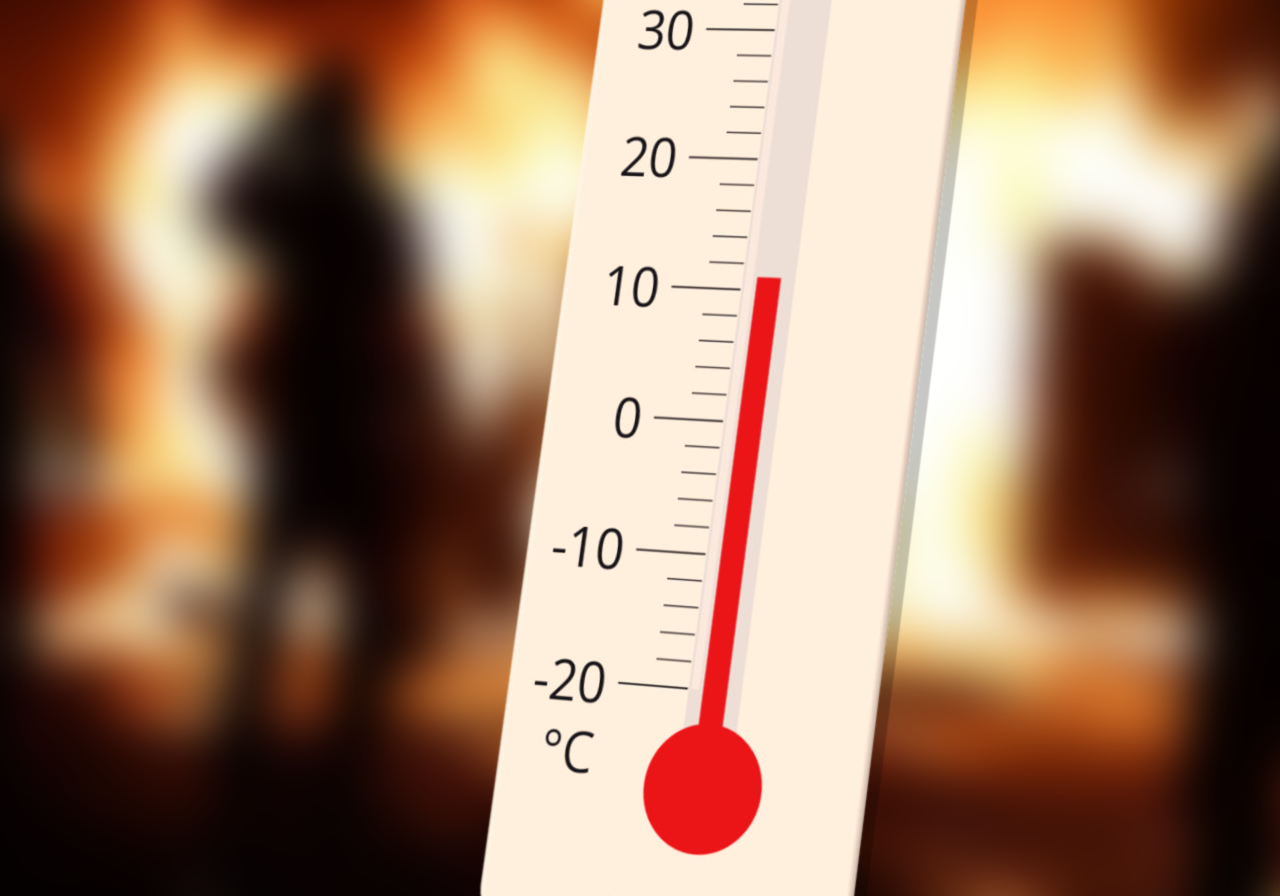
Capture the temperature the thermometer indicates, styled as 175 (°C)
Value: 11 (°C)
